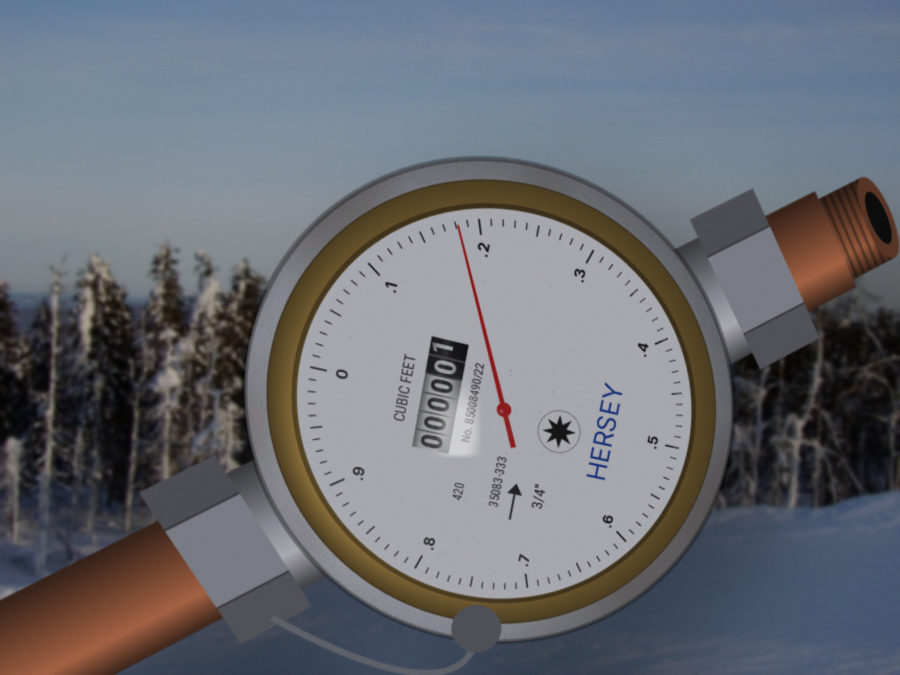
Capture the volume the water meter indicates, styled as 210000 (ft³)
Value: 1.18 (ft³)
